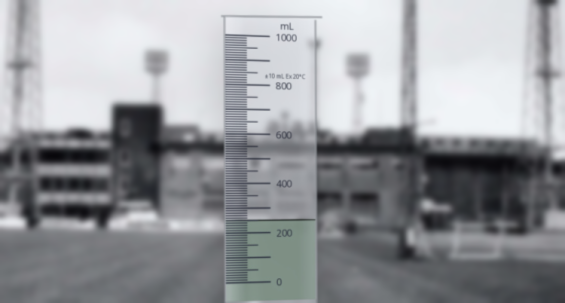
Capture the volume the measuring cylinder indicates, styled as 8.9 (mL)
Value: 250 (mL)
